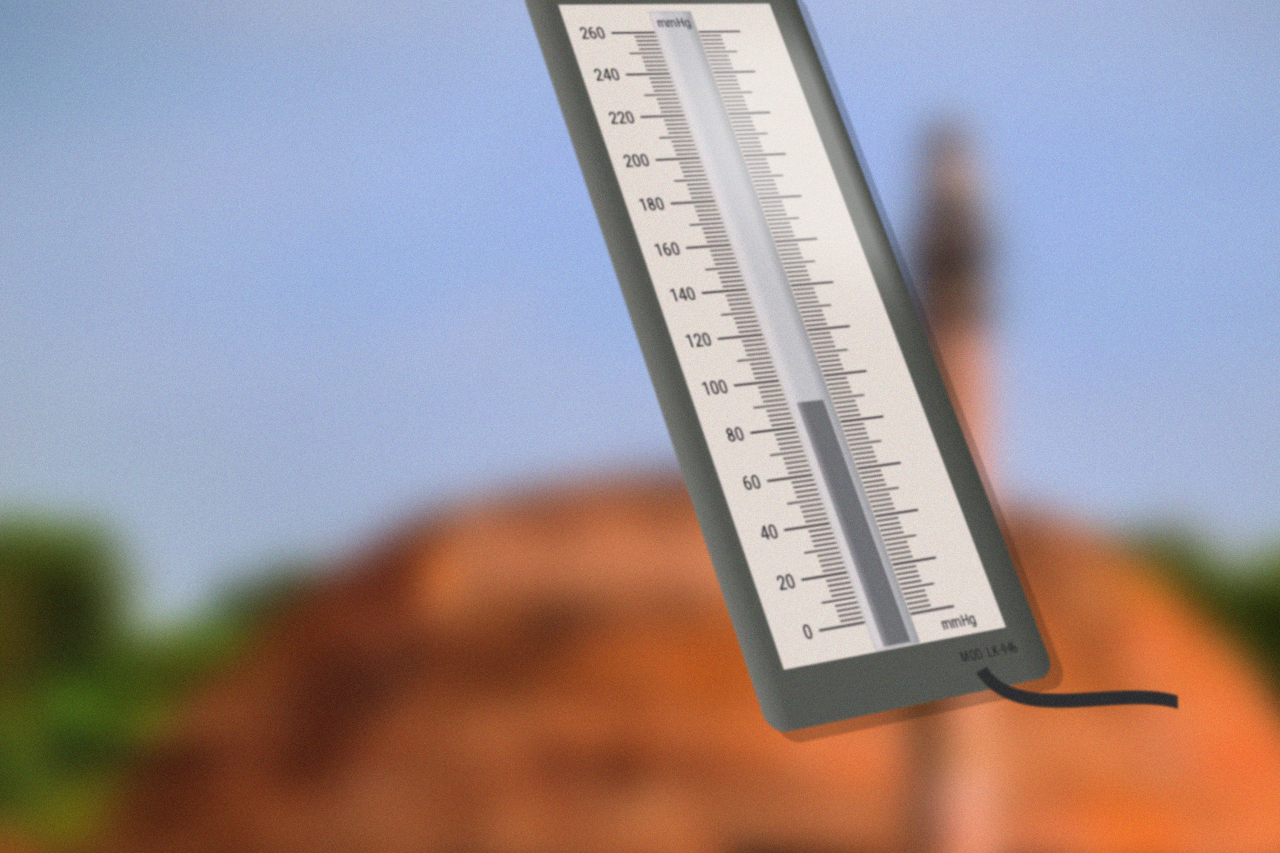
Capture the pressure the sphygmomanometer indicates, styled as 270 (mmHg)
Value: 90 (mmHg)
